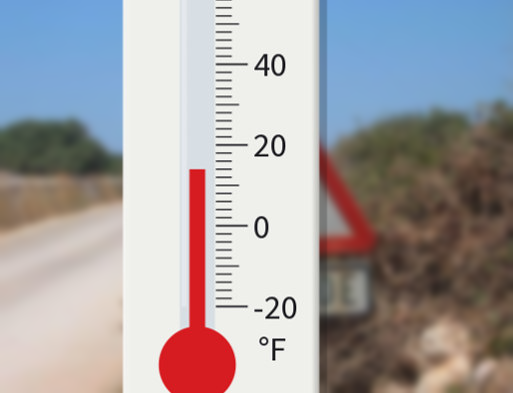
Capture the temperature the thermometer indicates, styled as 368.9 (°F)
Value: 14 (°F)
